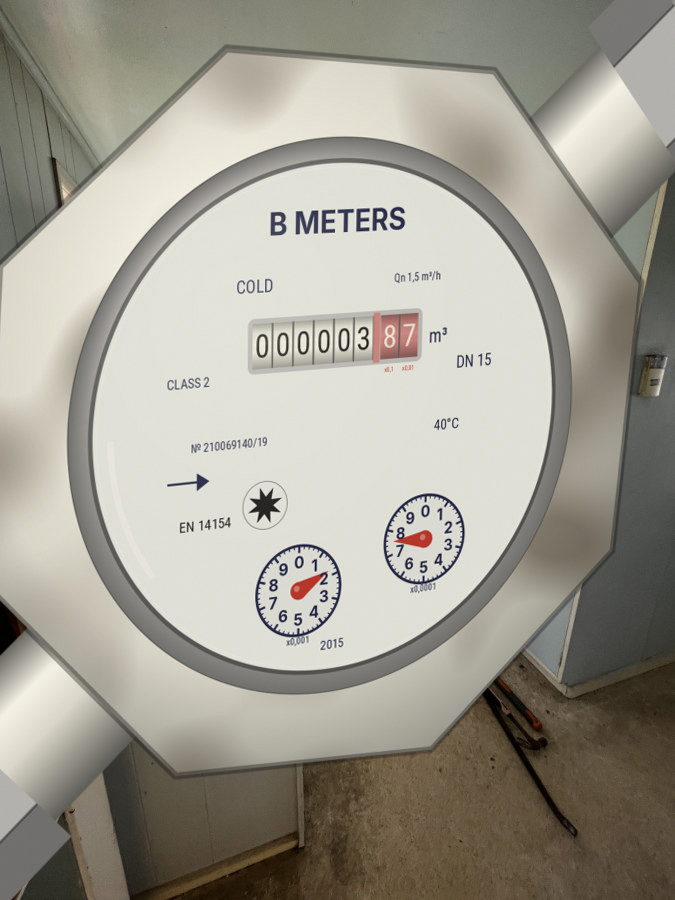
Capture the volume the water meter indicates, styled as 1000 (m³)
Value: 3.8717 (m³)
